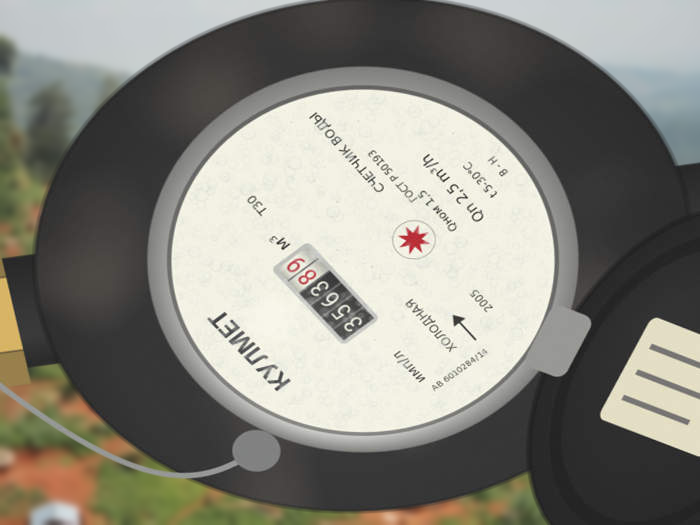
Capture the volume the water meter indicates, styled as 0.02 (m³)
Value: 3563.89 (m³)
